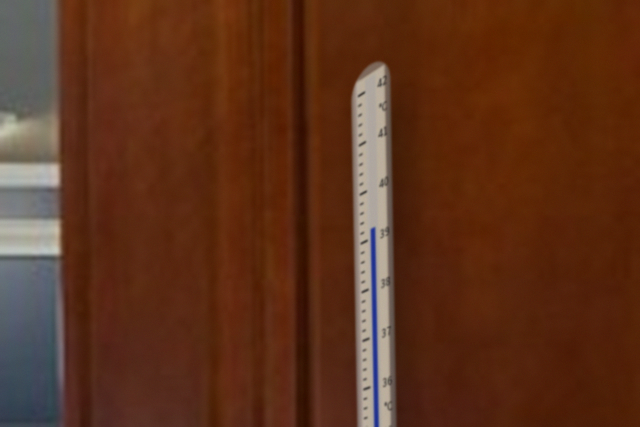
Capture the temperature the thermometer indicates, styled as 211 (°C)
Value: 39.2 (°C)
